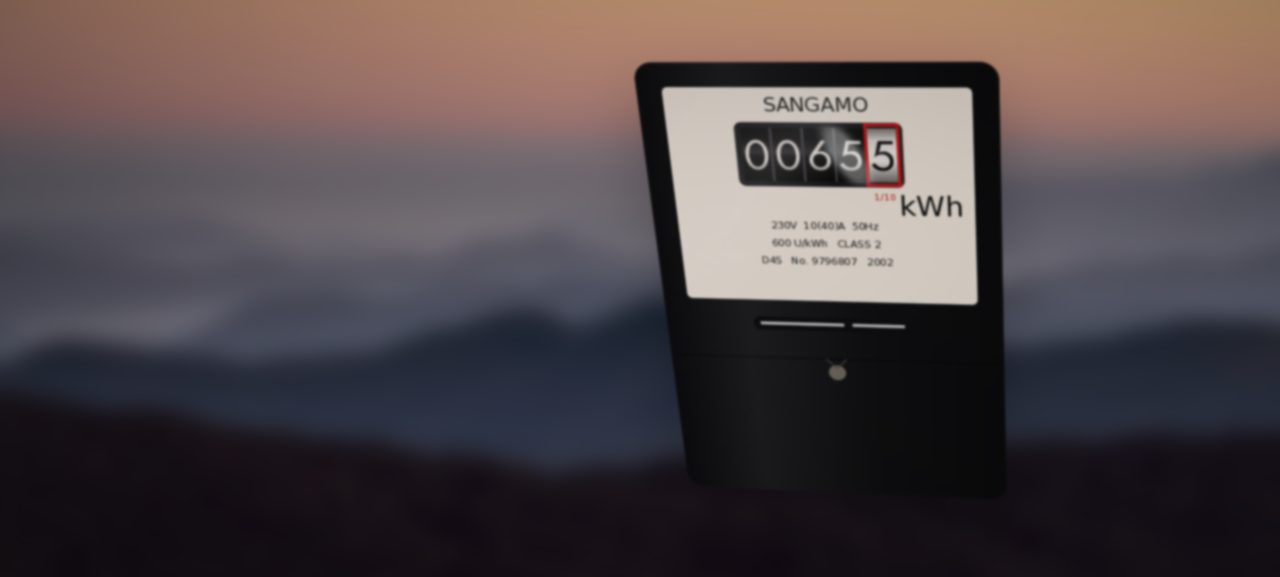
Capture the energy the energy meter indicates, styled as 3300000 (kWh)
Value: 65.5 (kWh)
